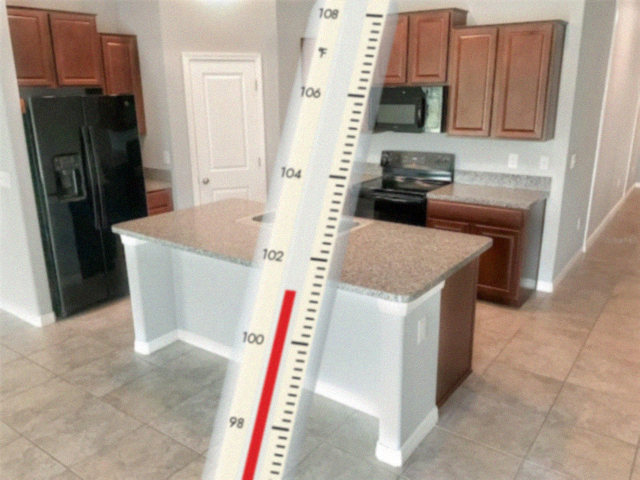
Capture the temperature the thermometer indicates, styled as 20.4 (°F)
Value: 101.2 (°F)
